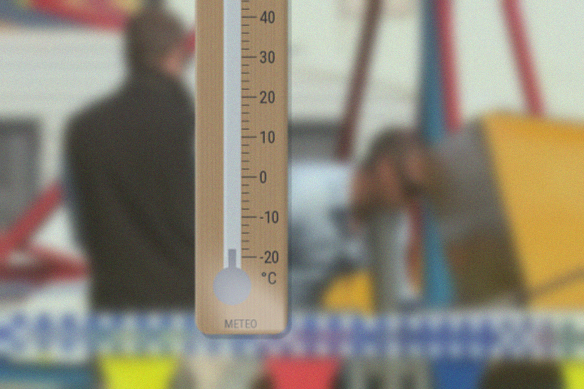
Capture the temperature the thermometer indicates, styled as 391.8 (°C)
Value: -18 (°C)
